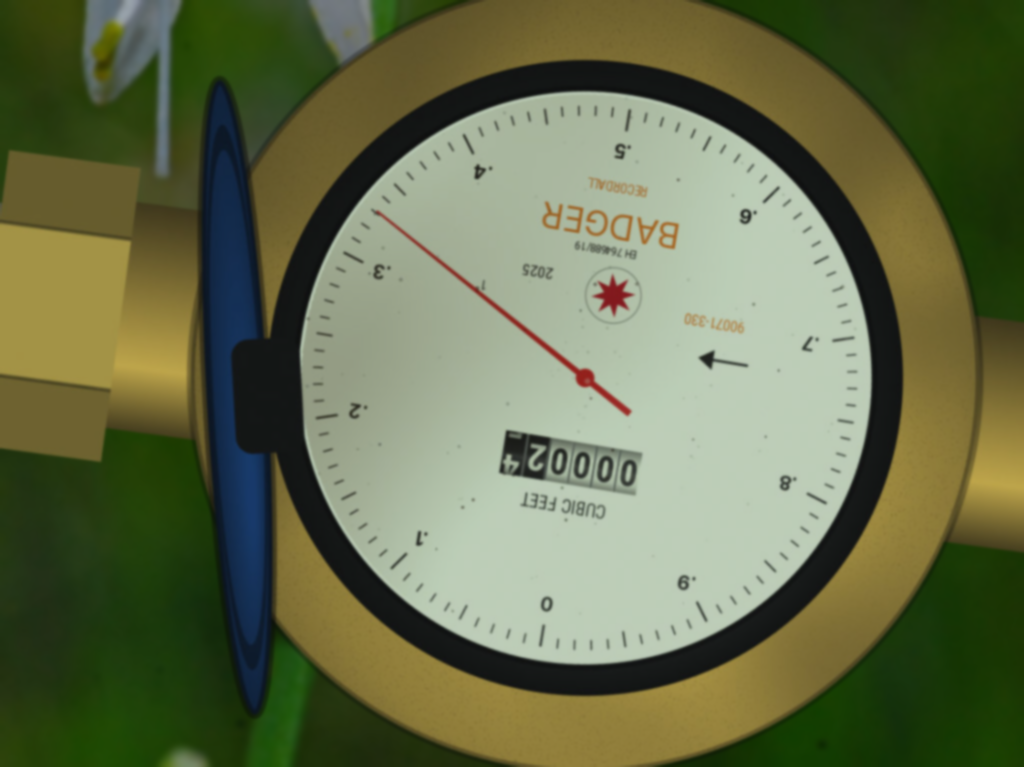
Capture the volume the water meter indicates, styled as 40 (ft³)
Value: 24.33 (ft³)
